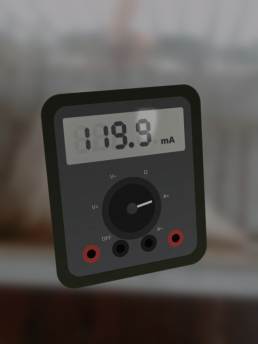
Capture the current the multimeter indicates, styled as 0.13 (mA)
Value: 119.9 (mA)
